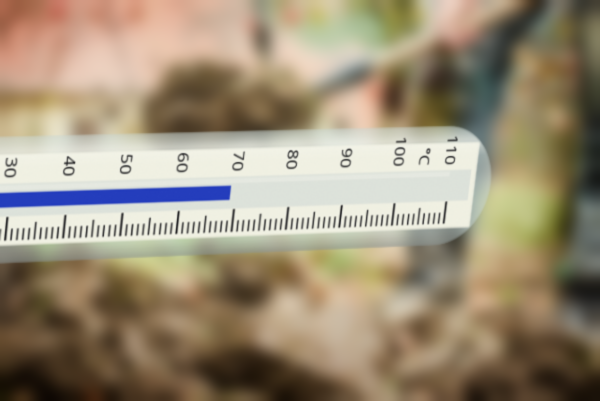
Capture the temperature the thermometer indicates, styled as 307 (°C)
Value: 69 (°C)
